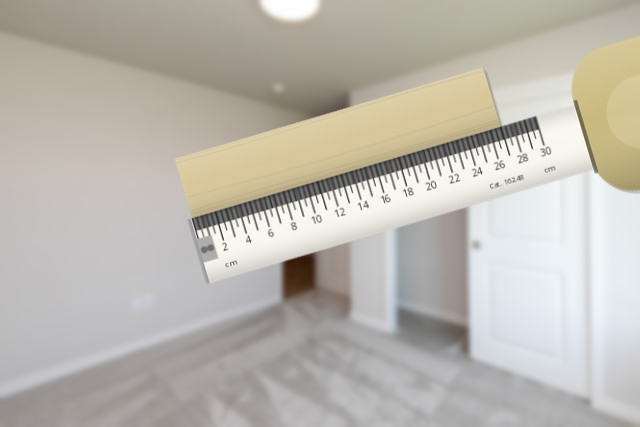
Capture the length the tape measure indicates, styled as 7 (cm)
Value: 27 (cm)
